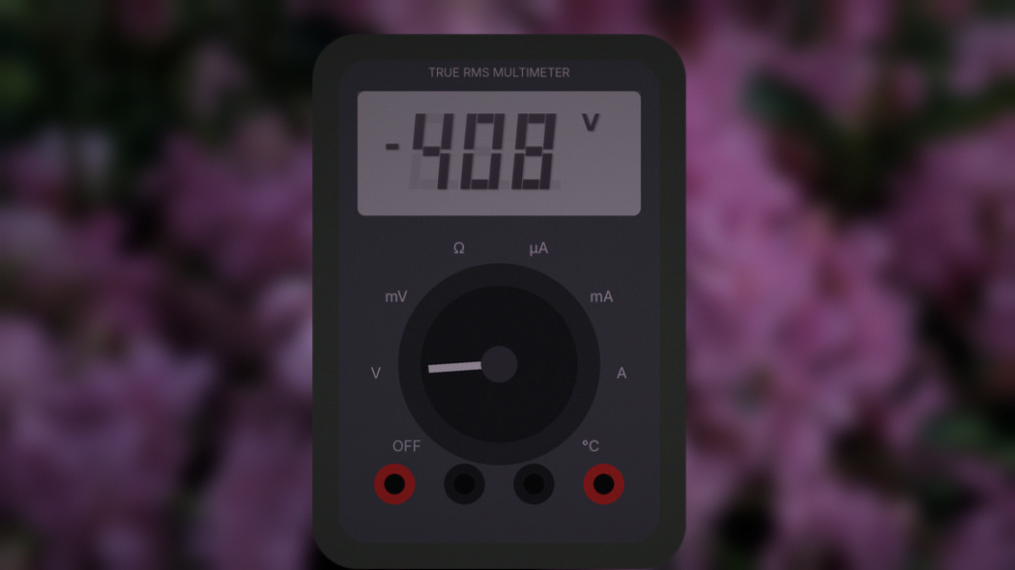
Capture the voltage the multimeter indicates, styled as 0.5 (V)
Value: -408 (V)
